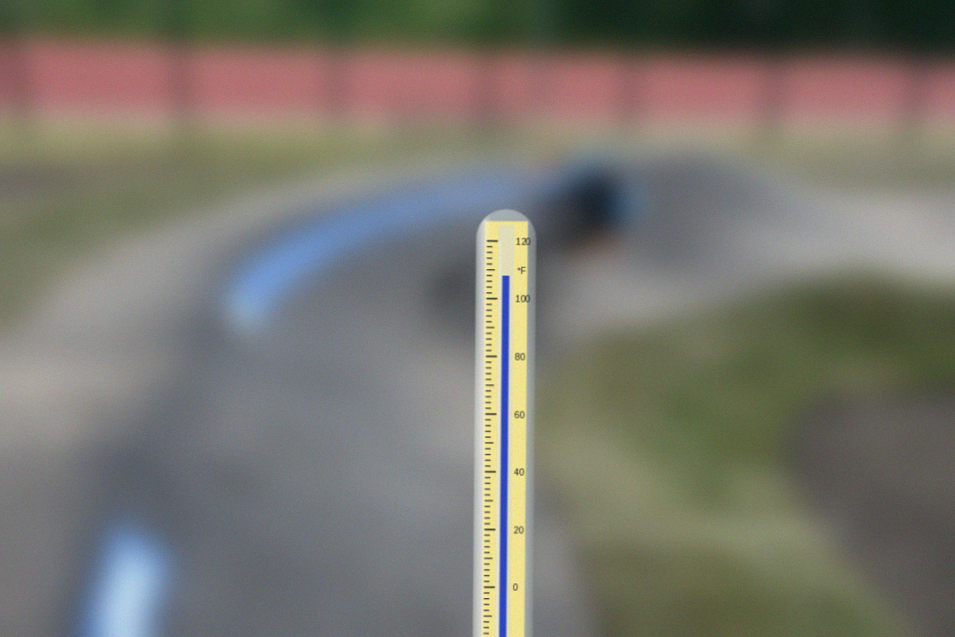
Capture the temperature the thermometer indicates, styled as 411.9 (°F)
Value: 108 (°F)
